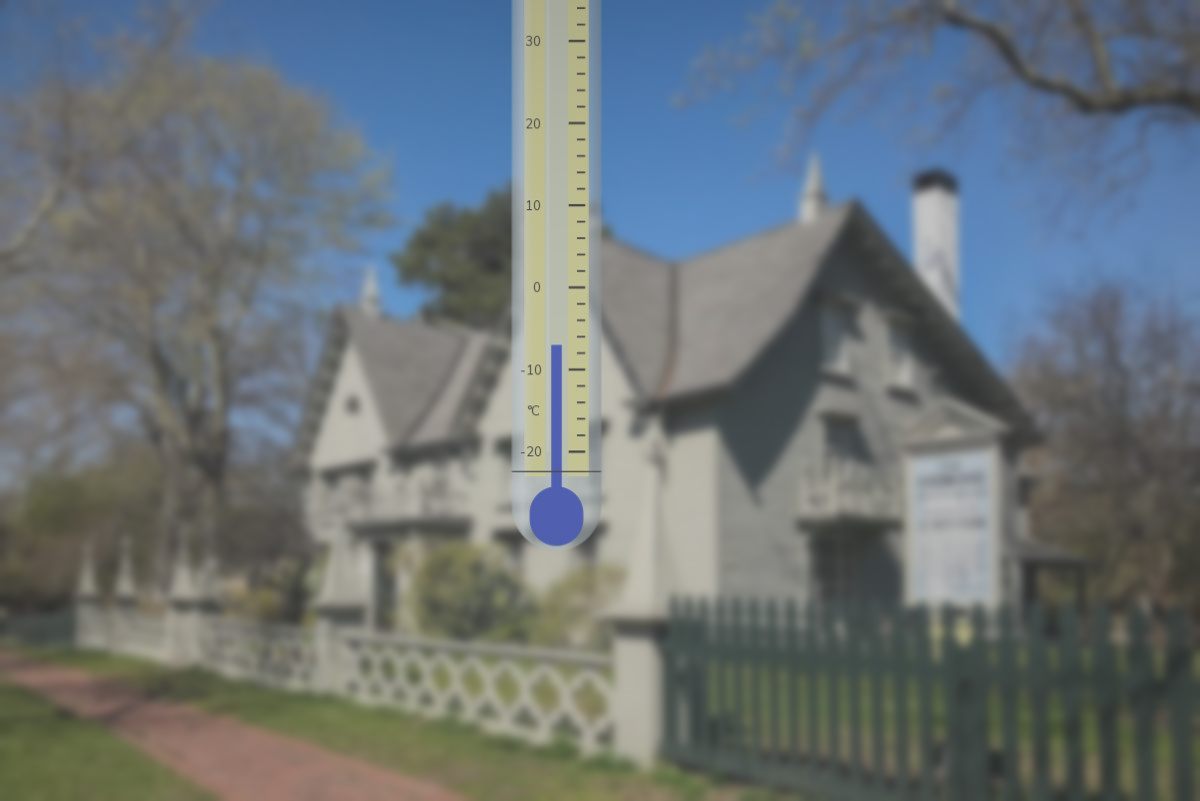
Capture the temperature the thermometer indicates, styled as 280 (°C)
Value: -7 (°C)
